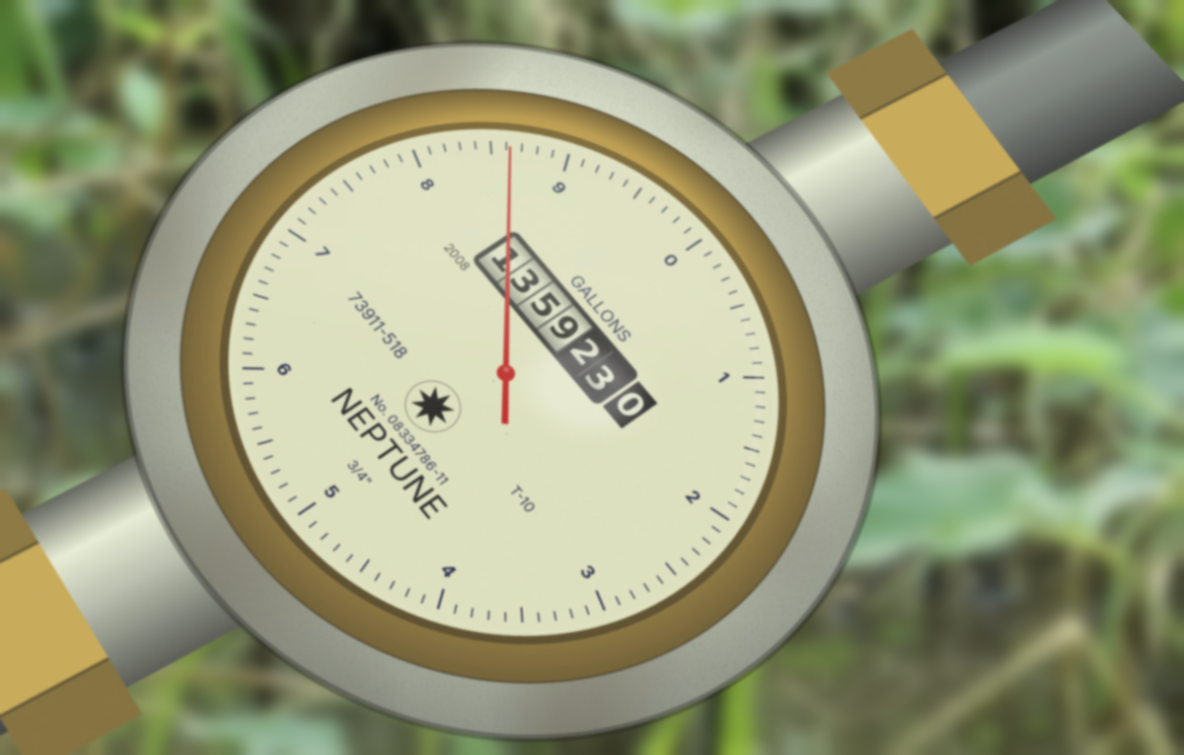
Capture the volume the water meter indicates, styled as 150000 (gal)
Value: 1359228.6 (gal)
